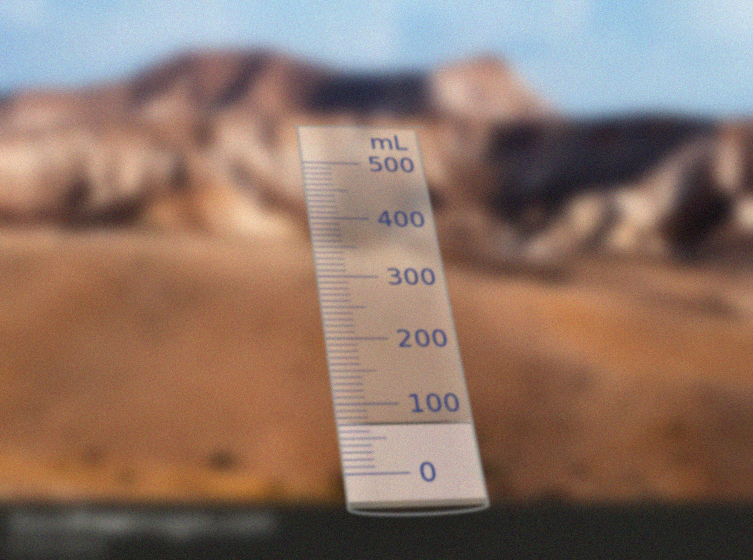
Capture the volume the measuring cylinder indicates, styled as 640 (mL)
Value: 70 (mL)
